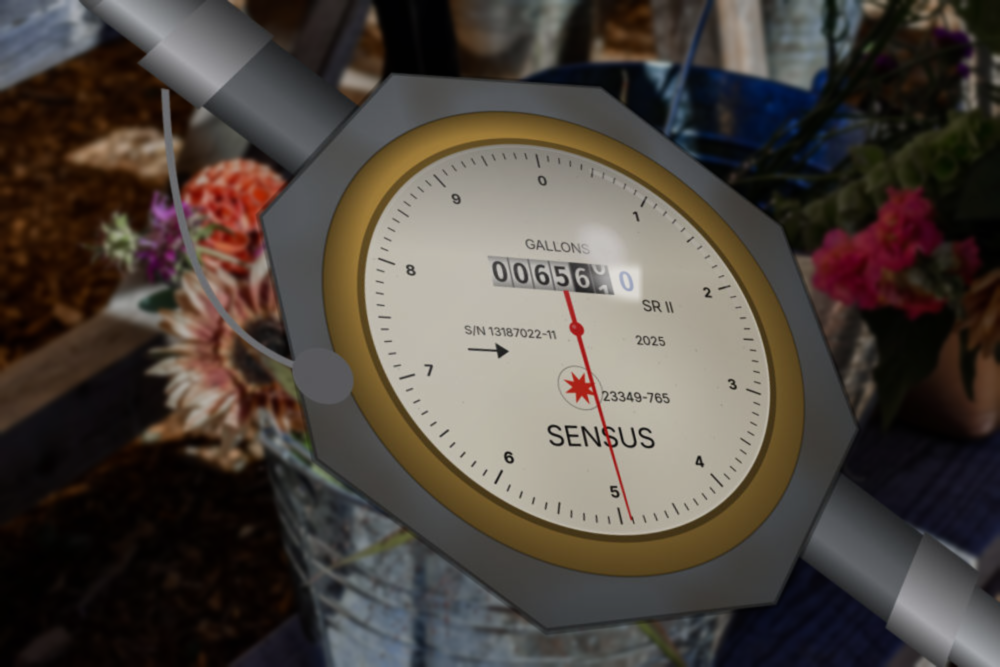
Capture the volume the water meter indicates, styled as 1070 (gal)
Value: 65604.9 (gal)
